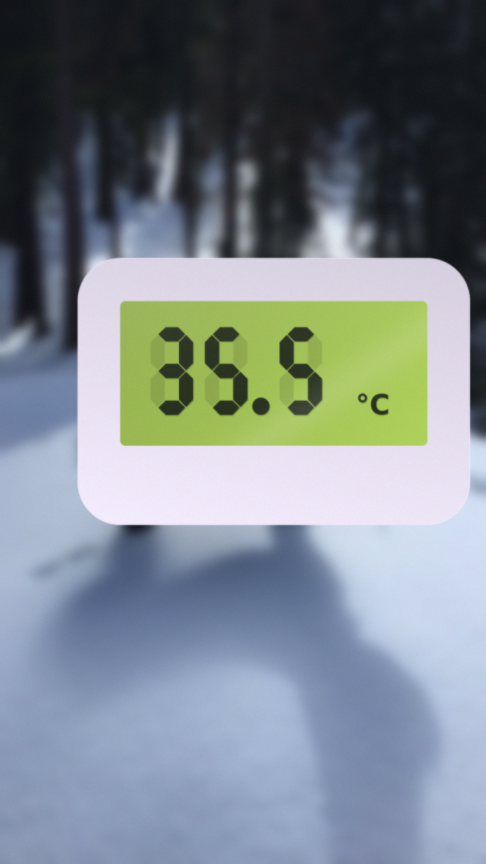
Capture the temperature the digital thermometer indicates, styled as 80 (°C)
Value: 35.5 (°C)
